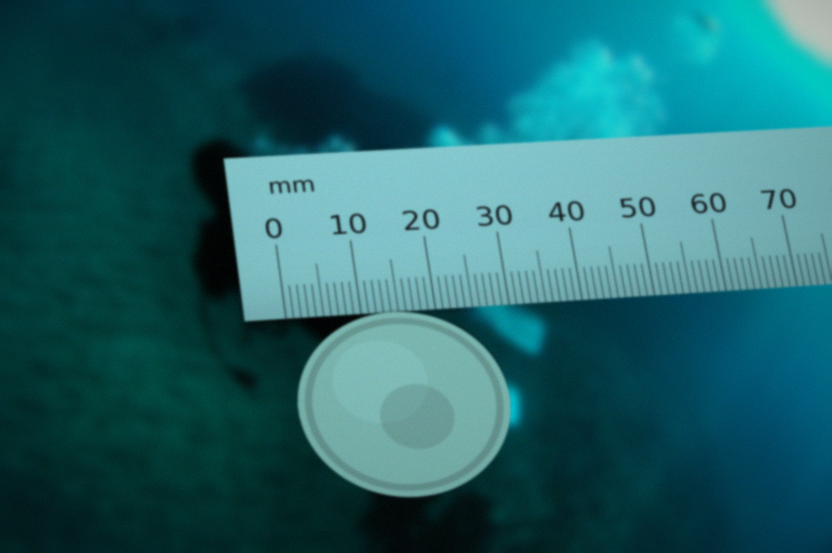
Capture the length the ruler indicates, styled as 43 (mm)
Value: 28 (mm)
